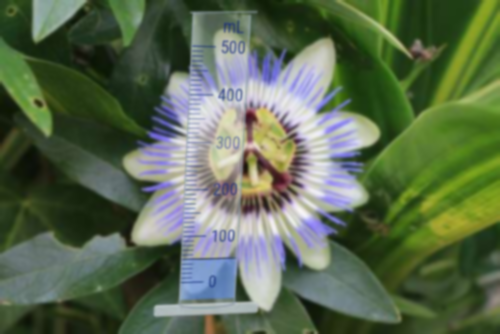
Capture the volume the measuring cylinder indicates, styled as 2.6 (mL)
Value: 50 (mL)
